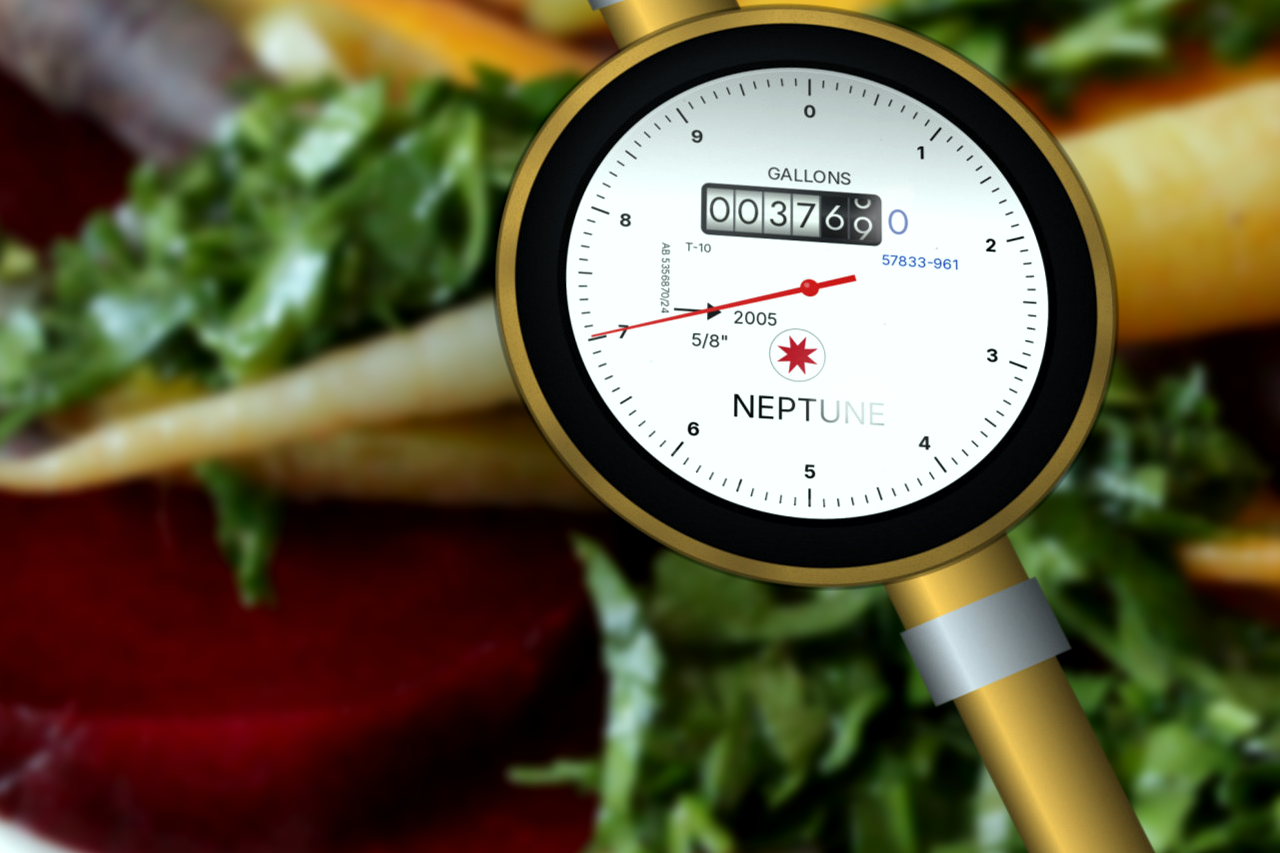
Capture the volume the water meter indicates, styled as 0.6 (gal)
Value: 37687.0 (gal)
